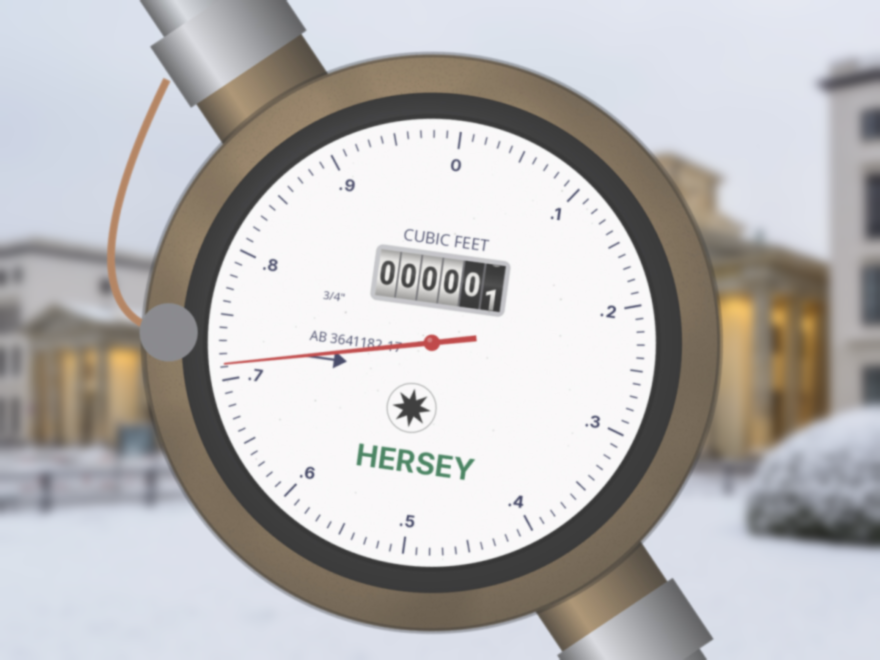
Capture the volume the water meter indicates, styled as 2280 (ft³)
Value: 0.71 (ft³)
